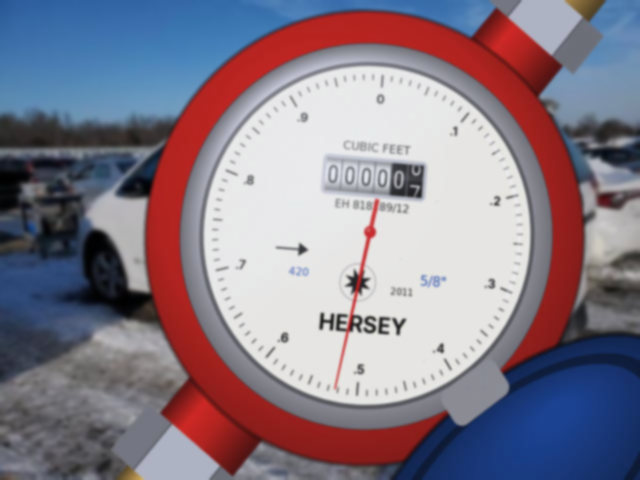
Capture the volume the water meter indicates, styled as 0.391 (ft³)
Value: 6.52 (ft³)
